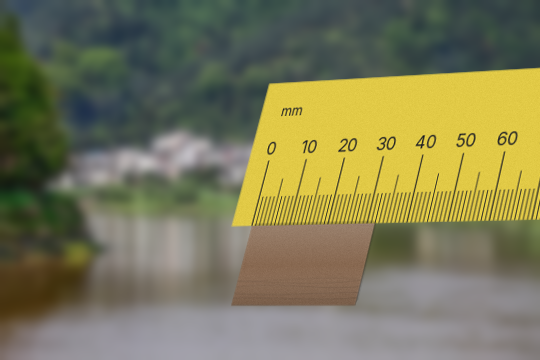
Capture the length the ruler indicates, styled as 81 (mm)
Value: 32 (mm)
